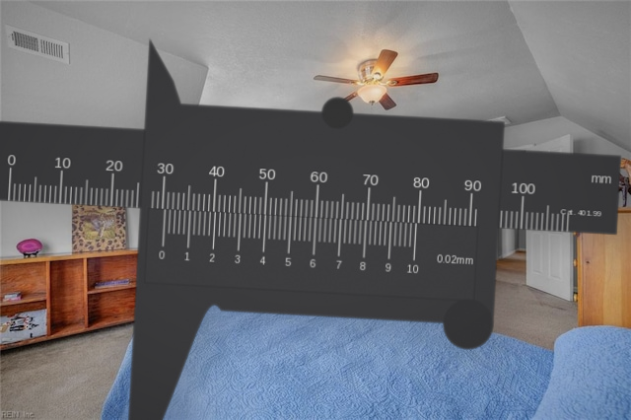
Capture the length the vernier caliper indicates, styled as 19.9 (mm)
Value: 30.5 (mm)
